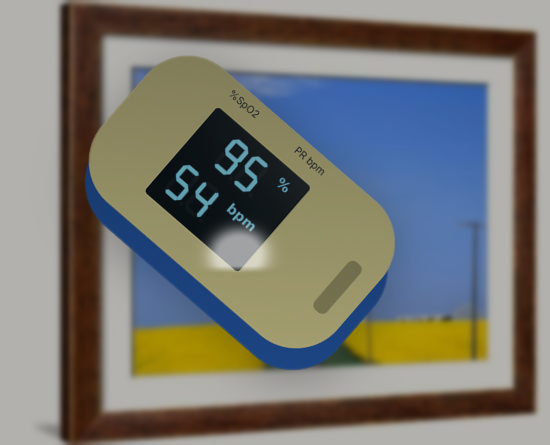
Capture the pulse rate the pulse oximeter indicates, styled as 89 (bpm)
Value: 54 (bpm)
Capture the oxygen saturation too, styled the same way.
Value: 95 (%)
